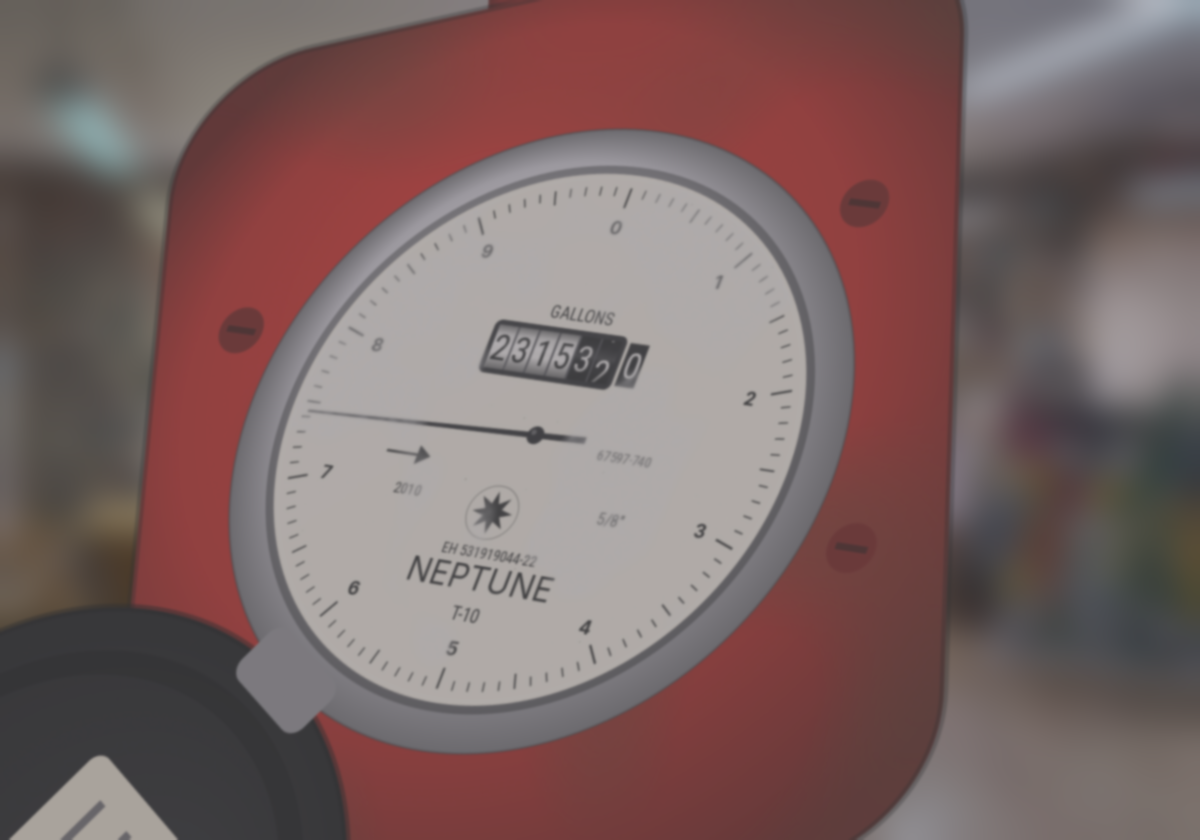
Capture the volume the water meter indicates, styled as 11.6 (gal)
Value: 2315317.4 (gal)
